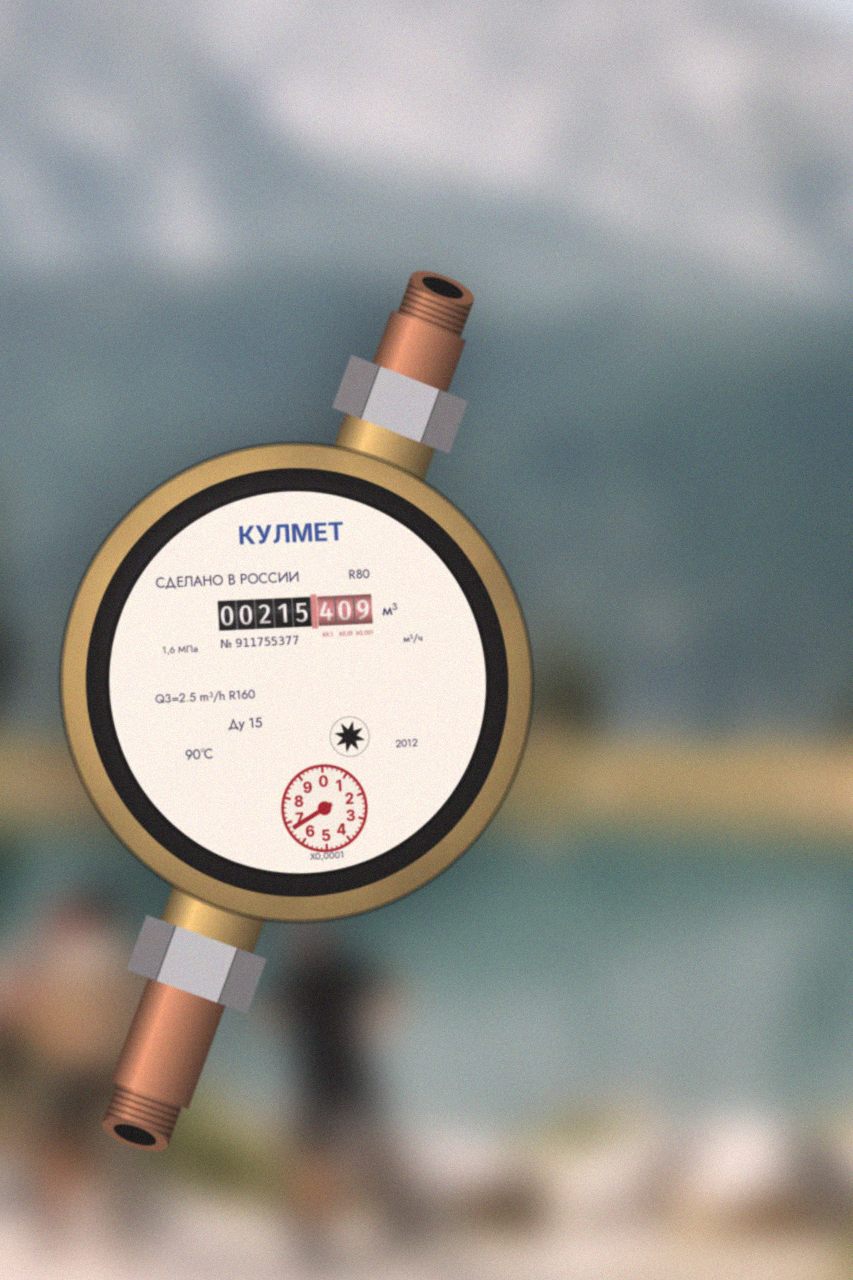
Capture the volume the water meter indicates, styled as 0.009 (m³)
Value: 215.4096 (m³)
